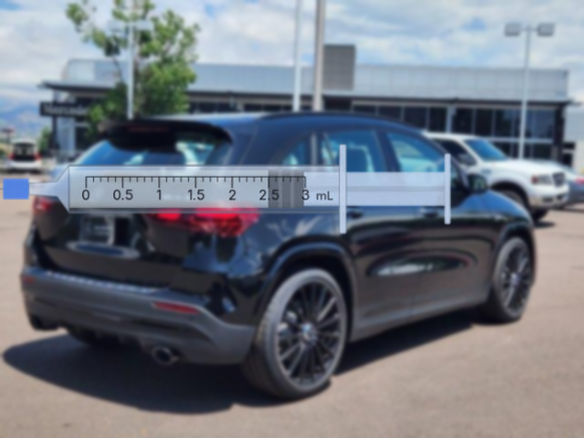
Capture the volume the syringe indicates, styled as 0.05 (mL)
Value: 2.5 (mL)
